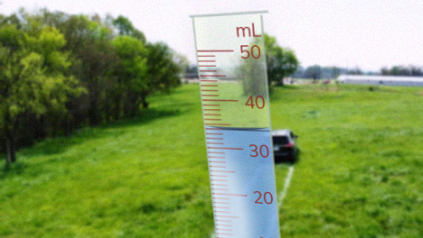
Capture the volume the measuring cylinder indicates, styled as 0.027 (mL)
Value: 34 (mL)
